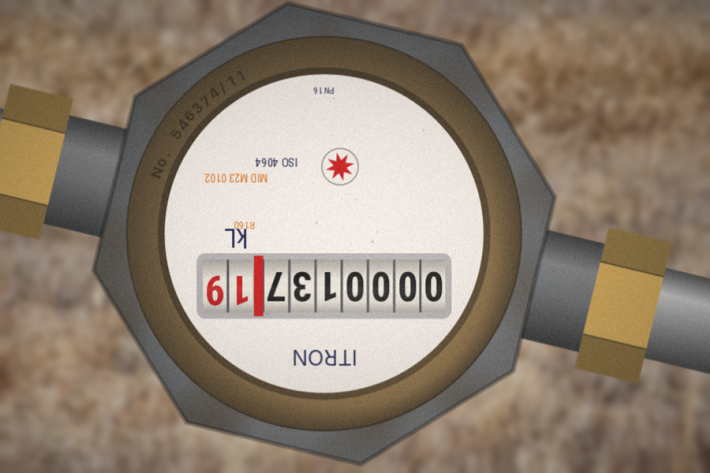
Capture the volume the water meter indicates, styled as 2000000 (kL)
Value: 137.19 (kL)
